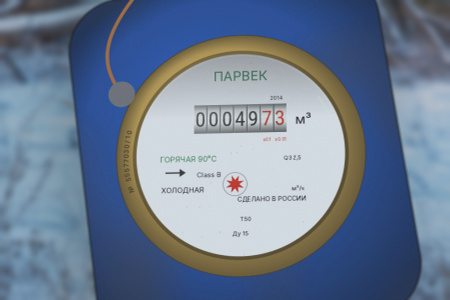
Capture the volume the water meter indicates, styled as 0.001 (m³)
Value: 49.73 (m³)
